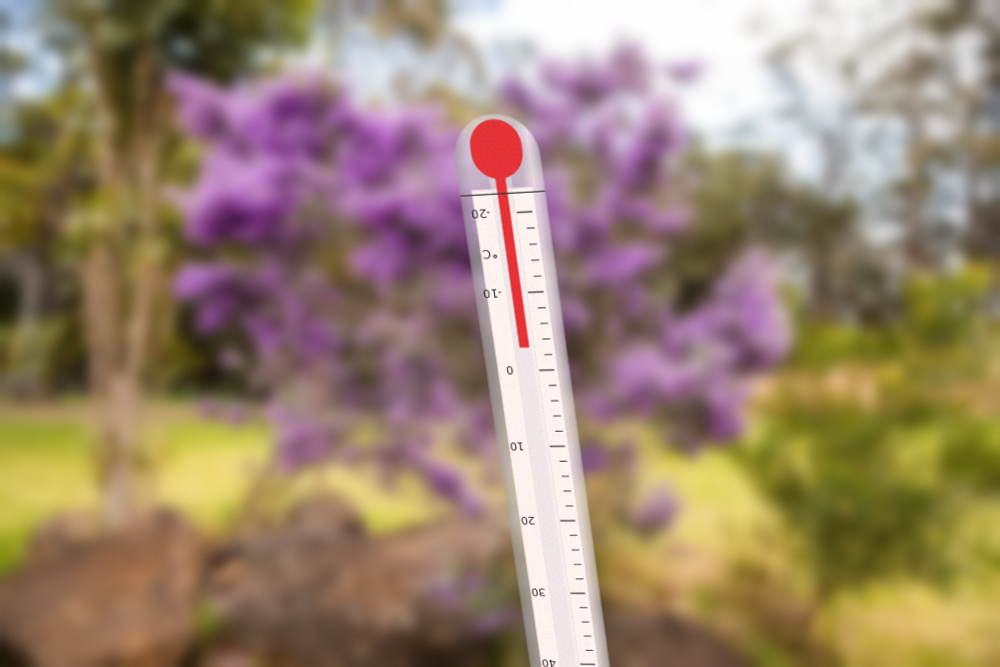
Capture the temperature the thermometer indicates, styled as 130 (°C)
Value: -3 (°C)
